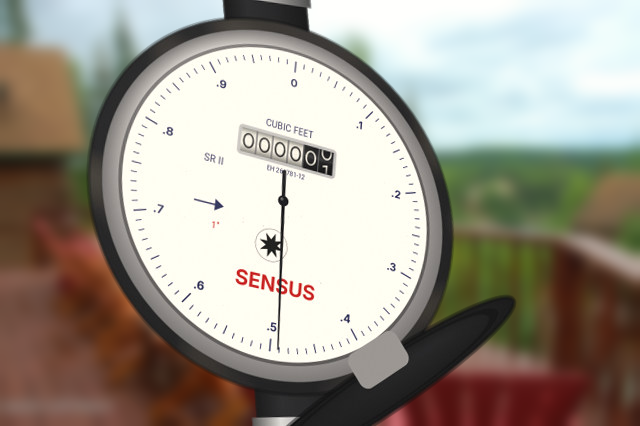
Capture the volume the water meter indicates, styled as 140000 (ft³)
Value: 0.49 (ft³)
